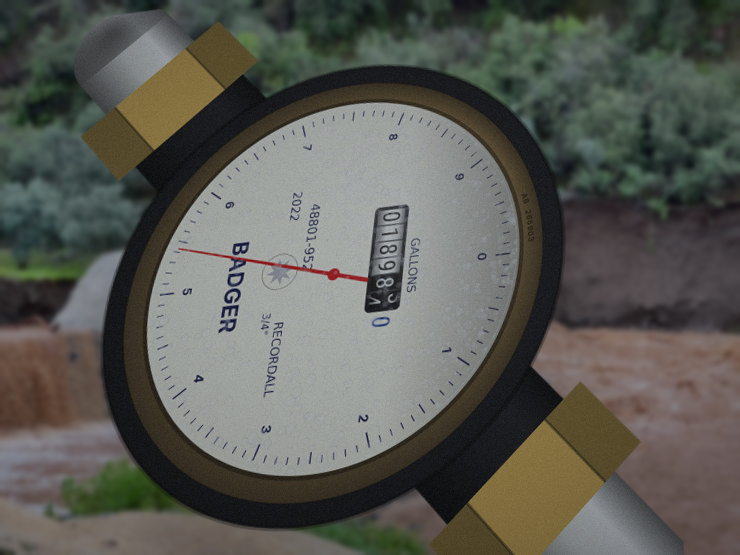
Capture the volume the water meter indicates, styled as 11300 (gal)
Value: 189835.4 (gal)
